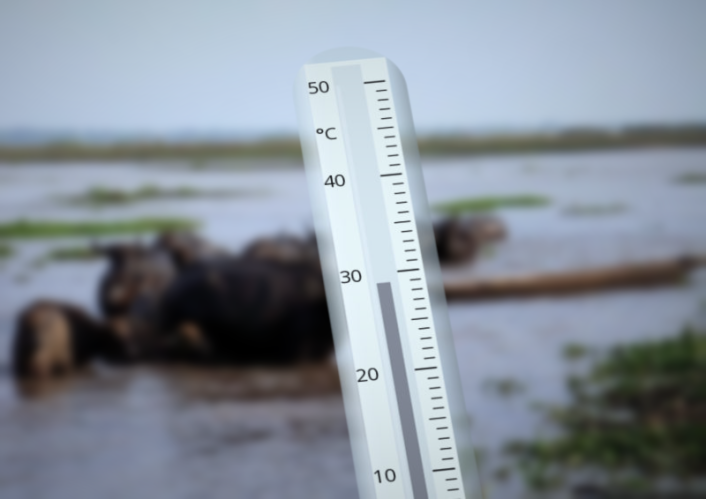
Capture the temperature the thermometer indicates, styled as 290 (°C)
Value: 29 (°C)
